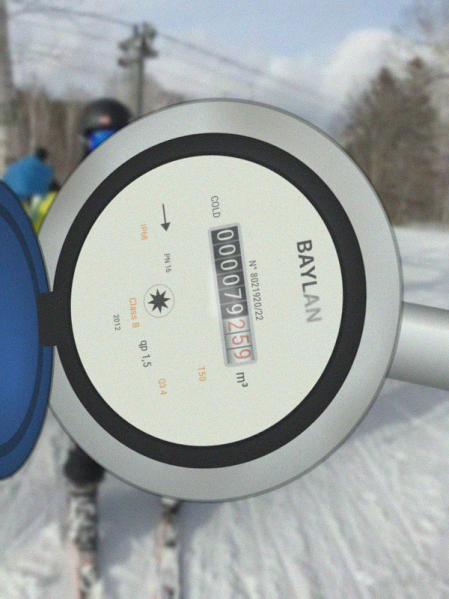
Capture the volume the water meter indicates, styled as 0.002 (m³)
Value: 79.259 (m³)
